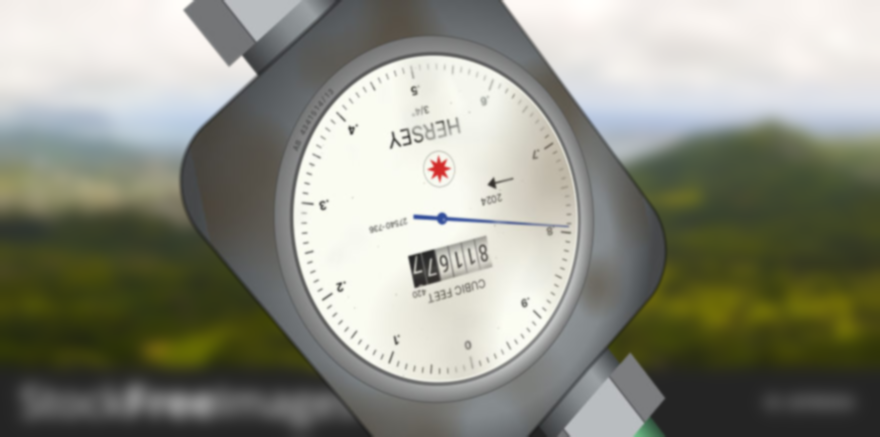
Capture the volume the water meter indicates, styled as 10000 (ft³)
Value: 811676.79 (ft³)
